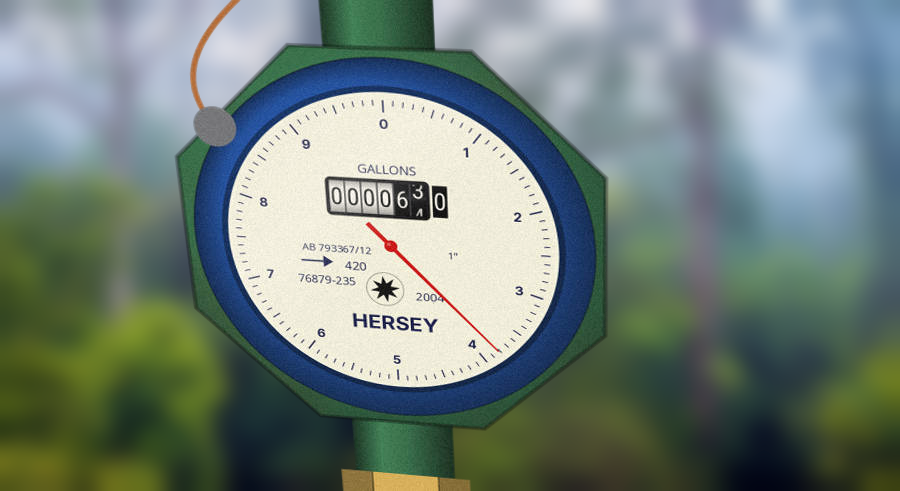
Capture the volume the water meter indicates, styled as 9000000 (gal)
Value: 633.8 (gal)
